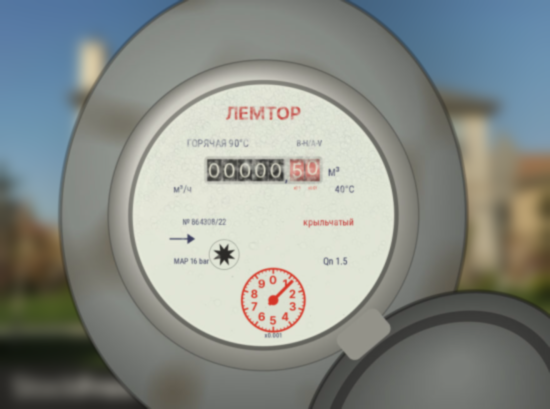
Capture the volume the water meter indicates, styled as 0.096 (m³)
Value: 0.501 (m³)
